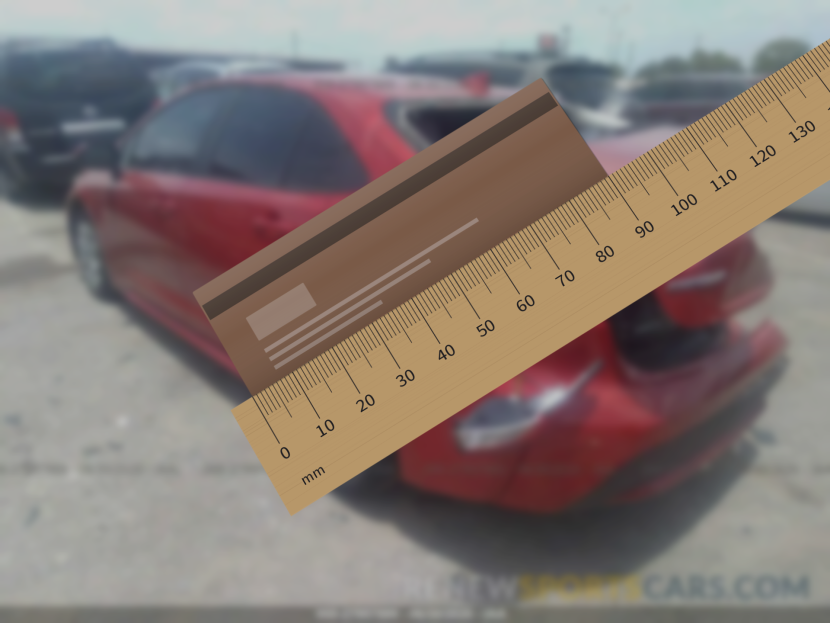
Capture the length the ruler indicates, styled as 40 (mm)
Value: 90 (mm)
